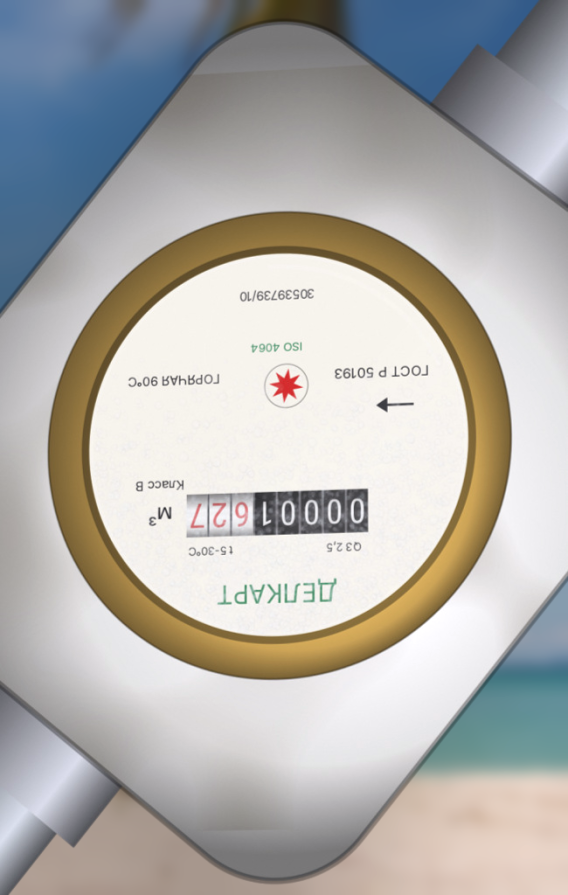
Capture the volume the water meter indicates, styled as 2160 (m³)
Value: 1.627 (m³)
